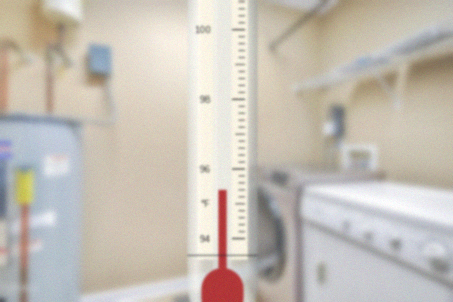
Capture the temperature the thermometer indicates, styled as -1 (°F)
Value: 95.4 (°F)
